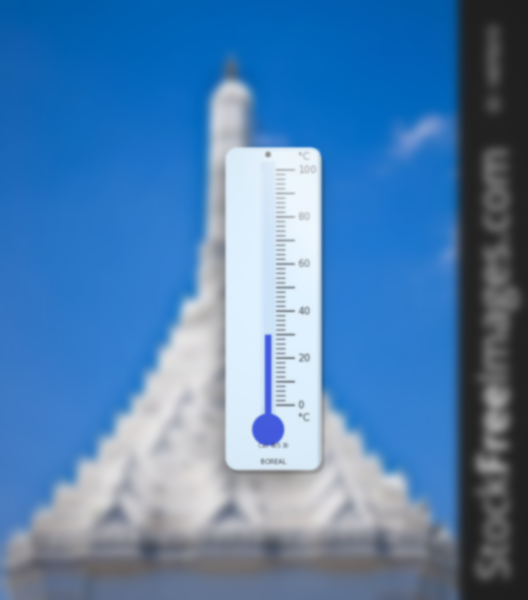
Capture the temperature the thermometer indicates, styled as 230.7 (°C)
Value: 30 (°C)
